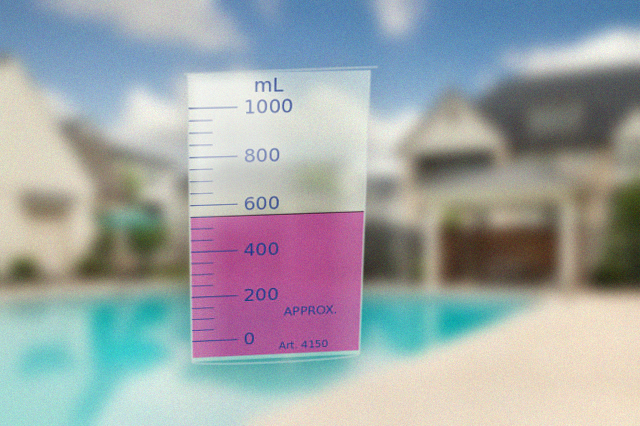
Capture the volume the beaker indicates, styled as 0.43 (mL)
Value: 550 (mL)
